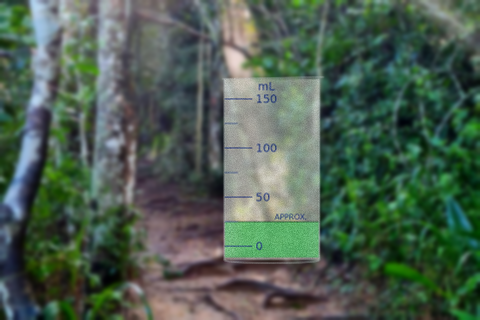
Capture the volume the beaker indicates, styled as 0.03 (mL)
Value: 25 (mL)
